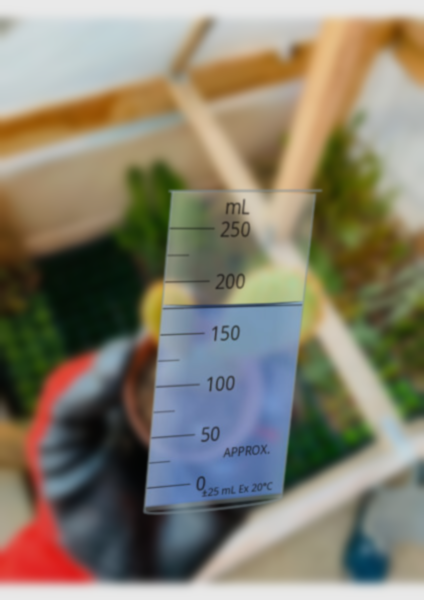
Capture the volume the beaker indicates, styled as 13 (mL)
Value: 175 (mL)
